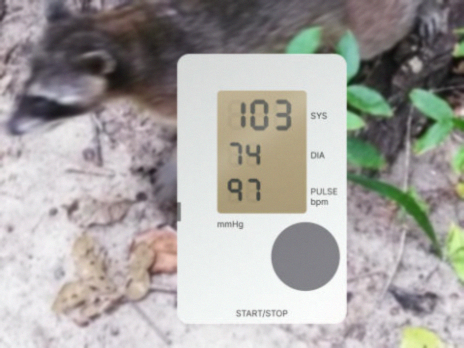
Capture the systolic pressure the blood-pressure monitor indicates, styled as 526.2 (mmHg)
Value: 103 (mmHg)
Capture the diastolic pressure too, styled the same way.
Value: 74 (mmHg)
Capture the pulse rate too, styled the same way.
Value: 97 (bpm)
